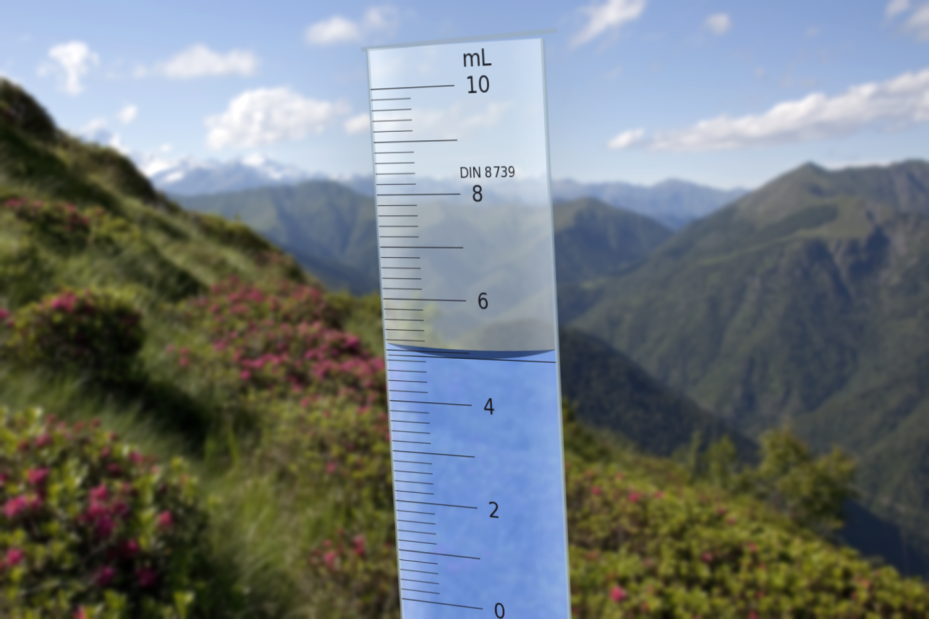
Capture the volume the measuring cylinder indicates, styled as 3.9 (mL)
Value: 4.9 (mL)
